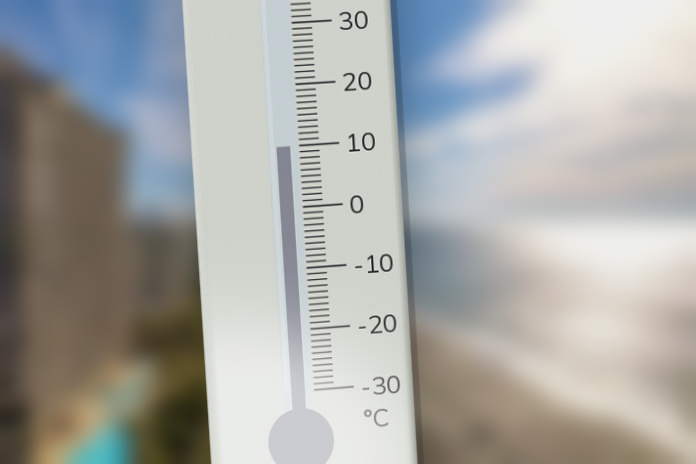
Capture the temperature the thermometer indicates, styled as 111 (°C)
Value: 10 (°C)
